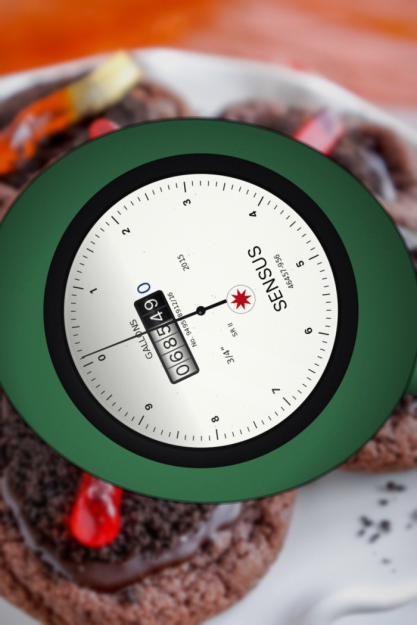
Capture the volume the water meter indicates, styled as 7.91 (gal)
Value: 685490.1 (gal)
